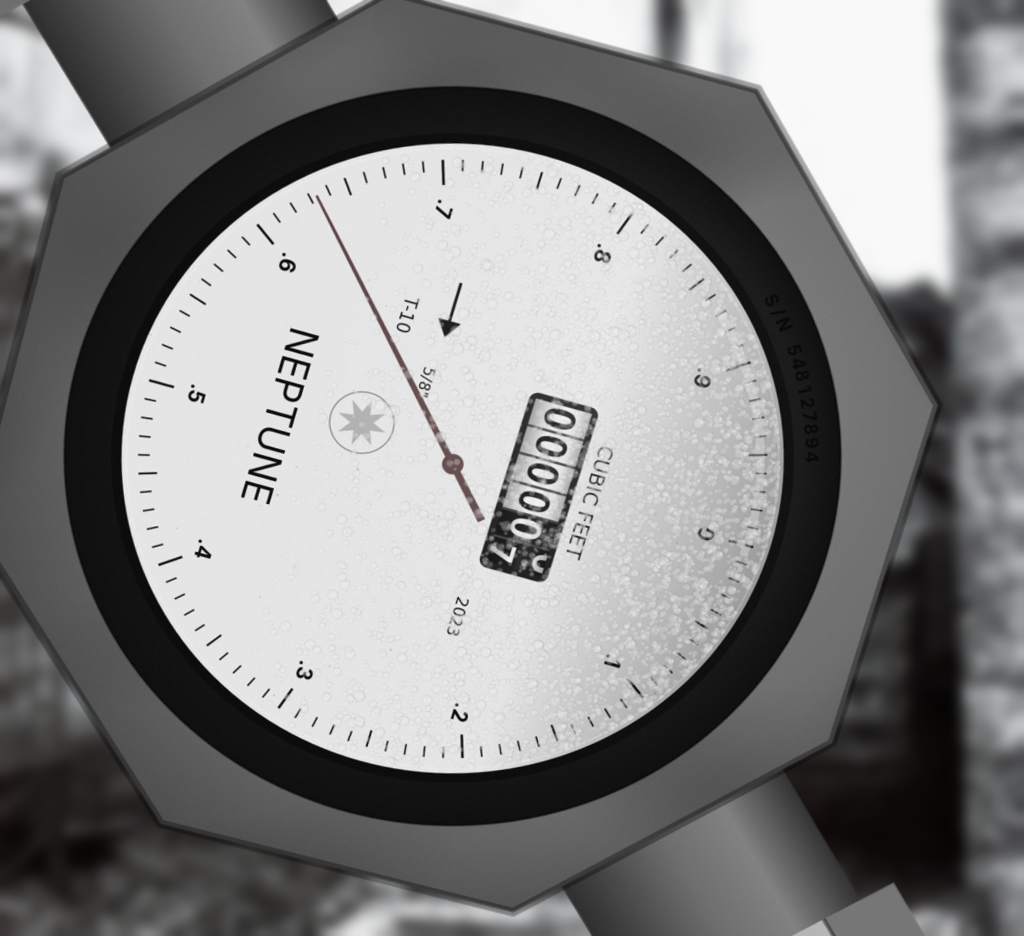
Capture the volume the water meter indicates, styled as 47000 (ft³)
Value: 6.63 (ft³)
